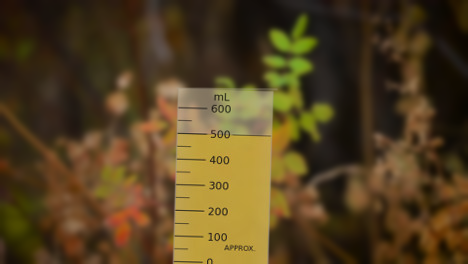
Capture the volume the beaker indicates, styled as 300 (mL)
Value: 500 (mL)
